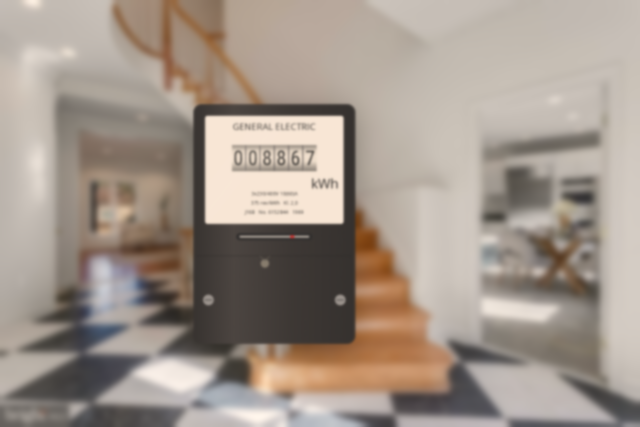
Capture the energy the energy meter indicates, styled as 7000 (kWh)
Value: 8867 (kWh)
